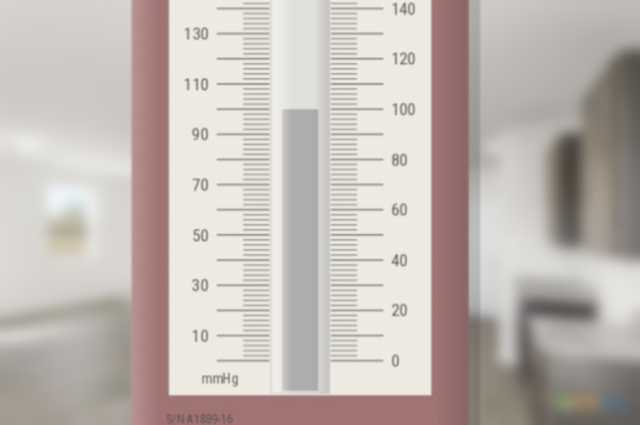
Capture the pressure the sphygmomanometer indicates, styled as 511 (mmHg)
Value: 100 (mmHg)
